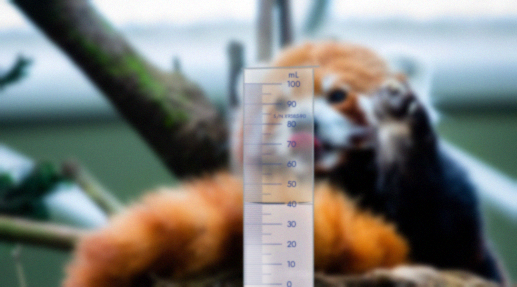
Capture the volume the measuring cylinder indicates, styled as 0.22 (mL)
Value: 40 (mL)
